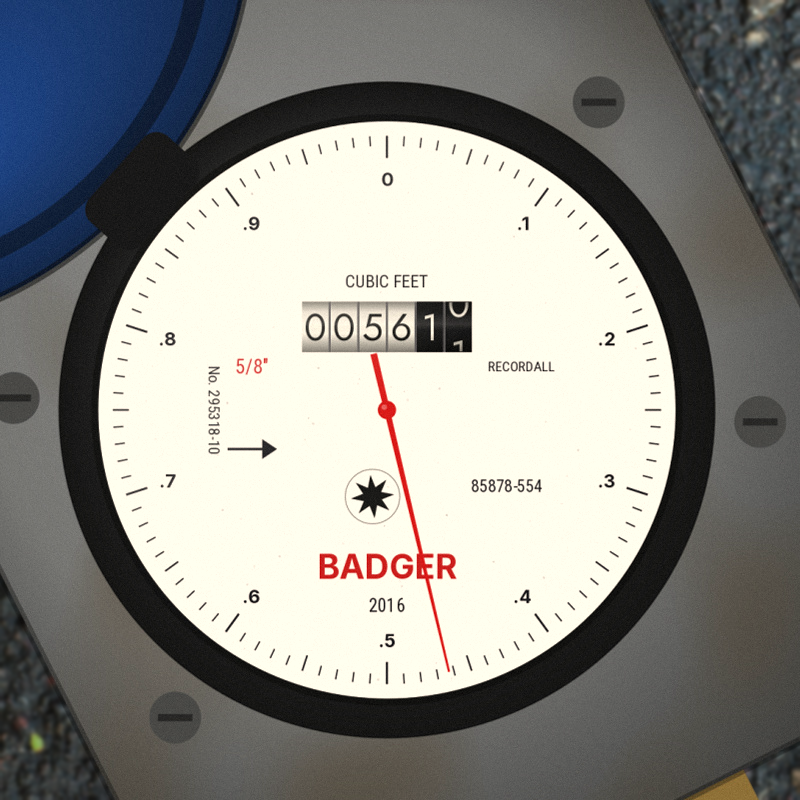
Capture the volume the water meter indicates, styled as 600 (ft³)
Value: 5610.46 (ft³)
